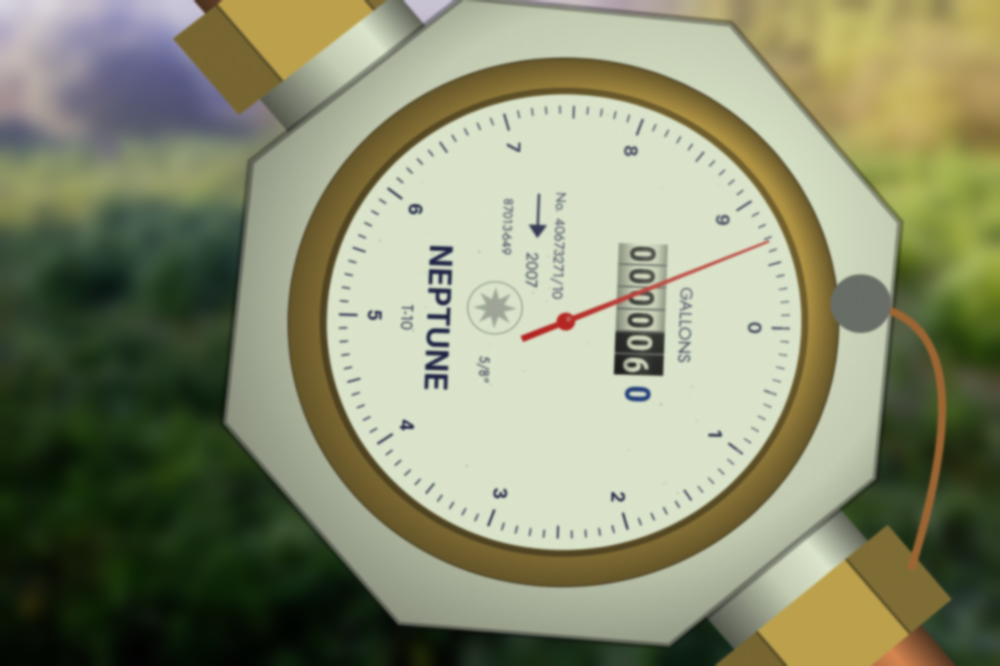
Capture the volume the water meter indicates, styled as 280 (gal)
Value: 59.3 (gal)
